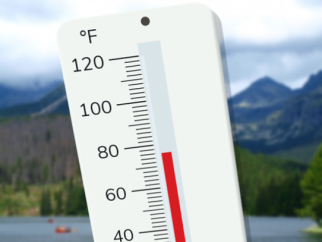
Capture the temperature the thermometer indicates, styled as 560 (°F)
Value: 76 (°F)
